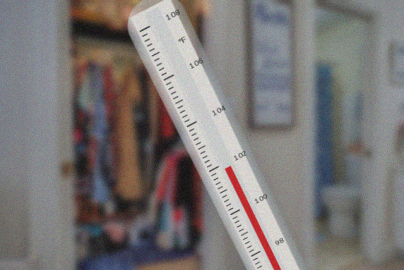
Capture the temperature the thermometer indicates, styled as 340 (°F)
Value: 101.8 (°F)
